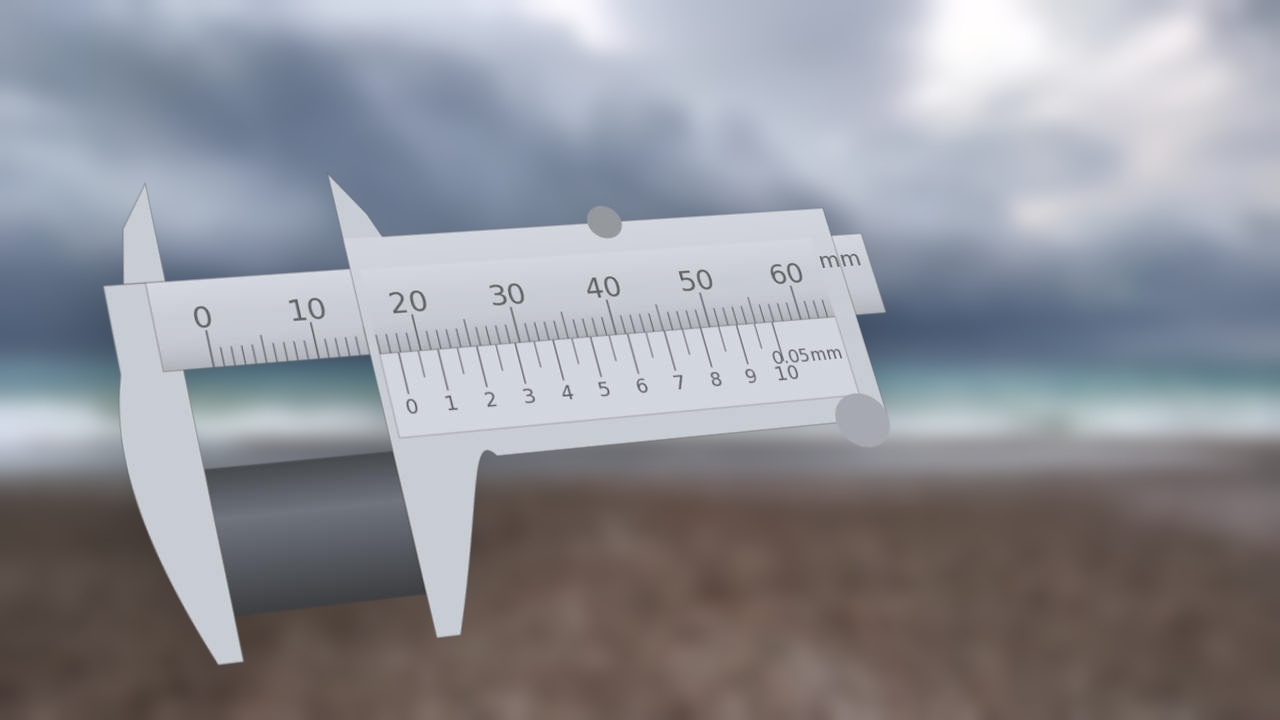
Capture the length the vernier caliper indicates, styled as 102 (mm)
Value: 17.8 (mm)
